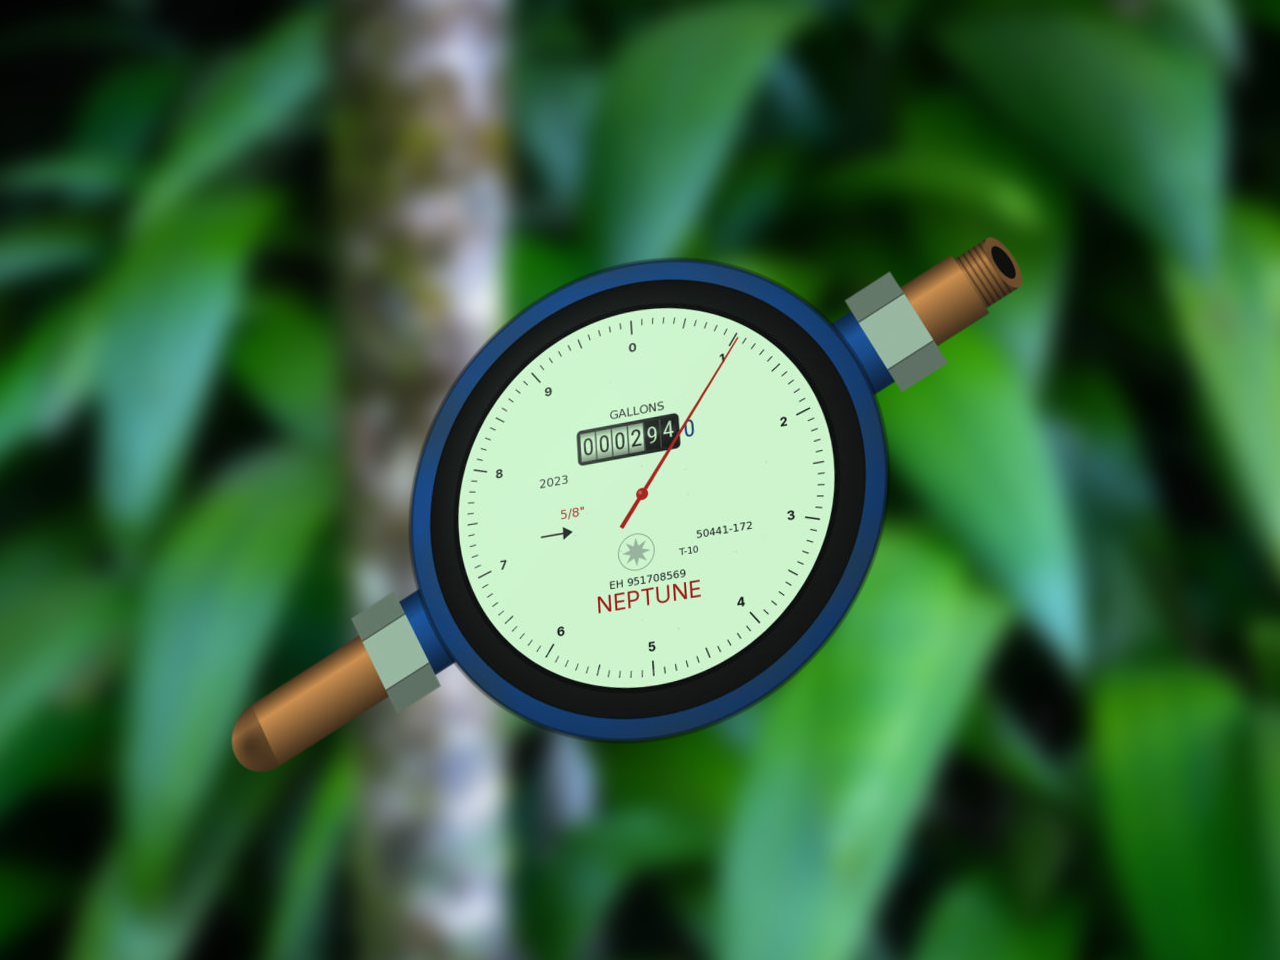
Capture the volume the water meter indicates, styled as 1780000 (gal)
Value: 2941.0 (gal)
